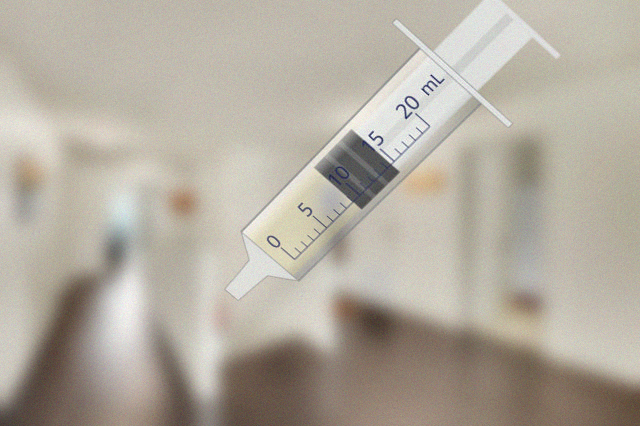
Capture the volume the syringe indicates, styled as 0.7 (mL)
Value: 9 (mL)
